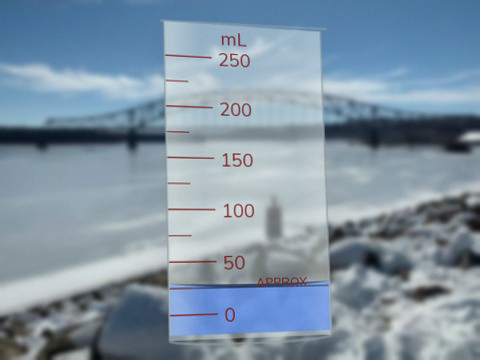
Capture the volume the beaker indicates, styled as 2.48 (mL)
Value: 25 (mL)
